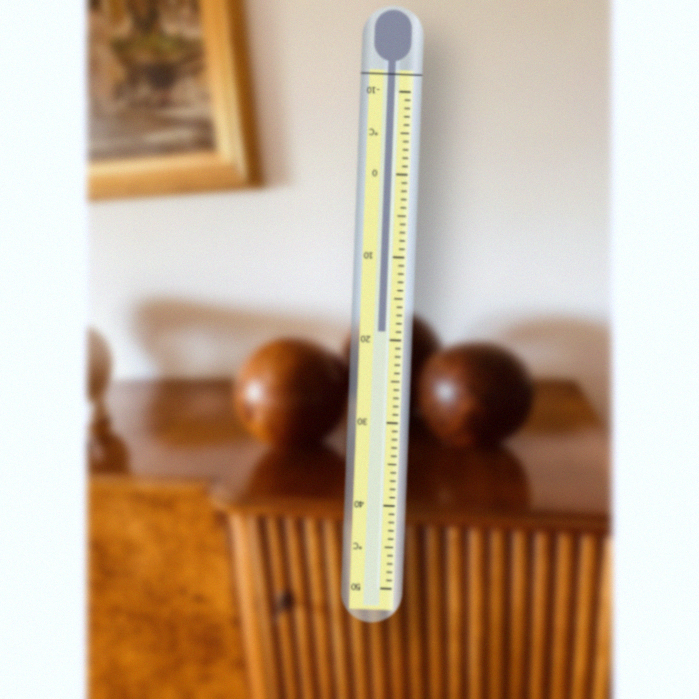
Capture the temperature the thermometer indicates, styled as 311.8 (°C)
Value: 19 (°C)
